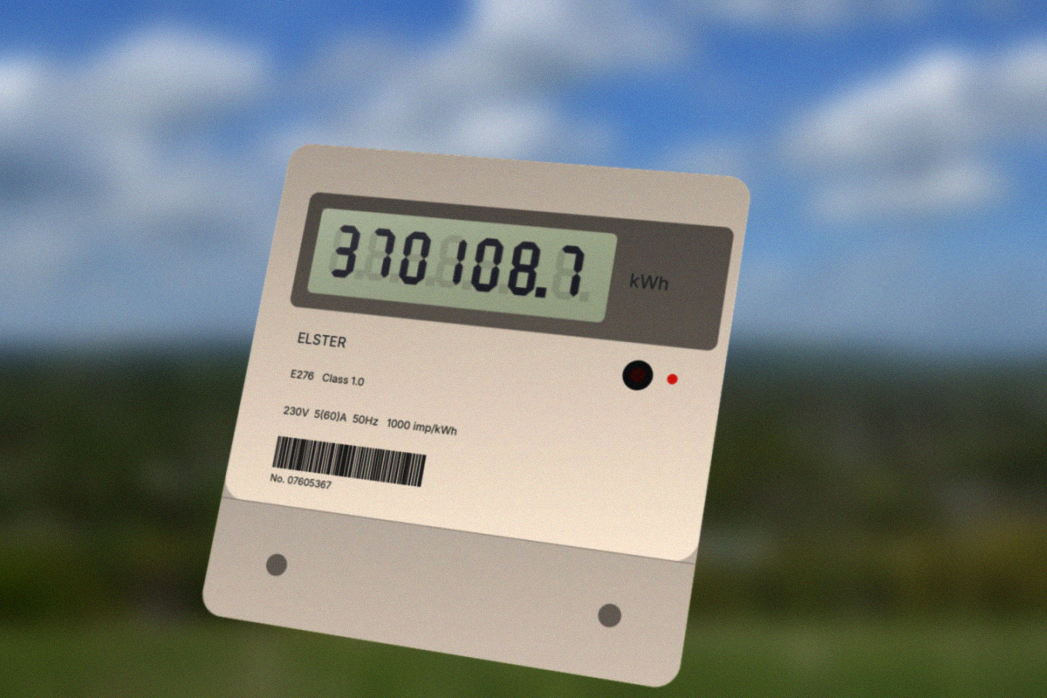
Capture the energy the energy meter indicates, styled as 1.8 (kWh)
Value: 370108.7 (kWh)
